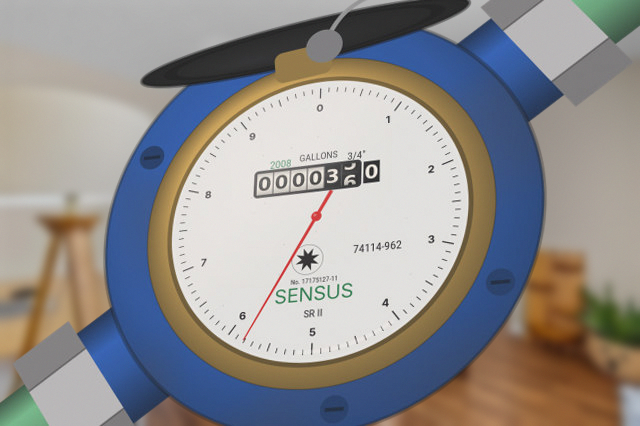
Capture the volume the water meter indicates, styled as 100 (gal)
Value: 355.8 (gal)
